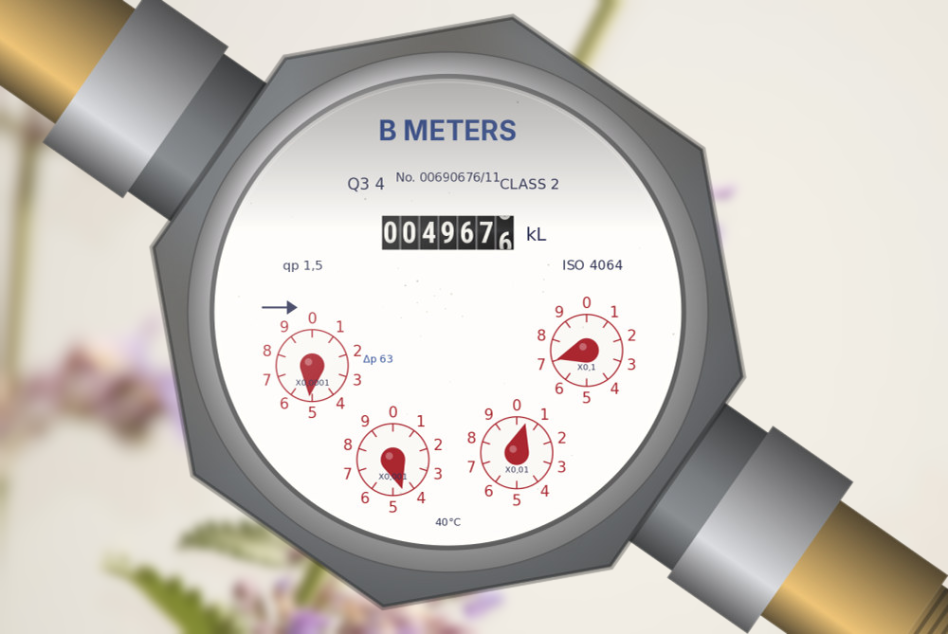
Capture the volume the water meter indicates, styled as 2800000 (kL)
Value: 49675.7045 (kL)
